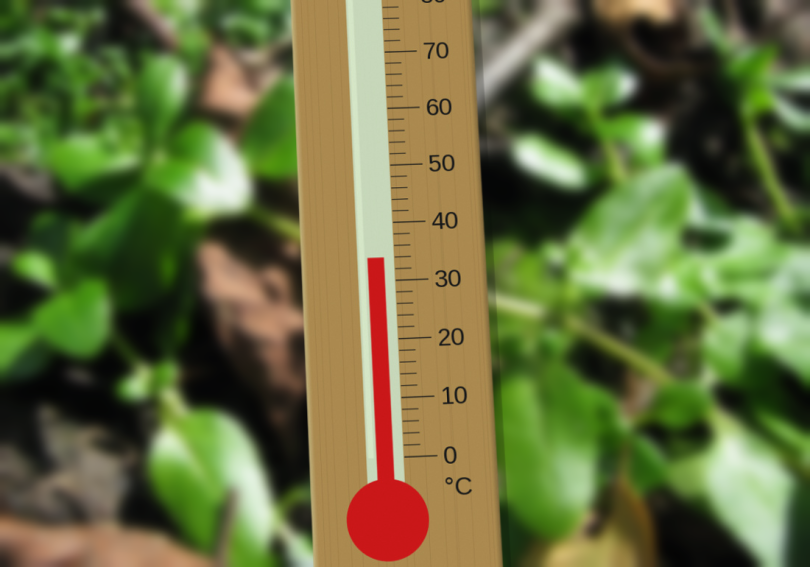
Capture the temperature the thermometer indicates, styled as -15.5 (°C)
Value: 34 (°C)
